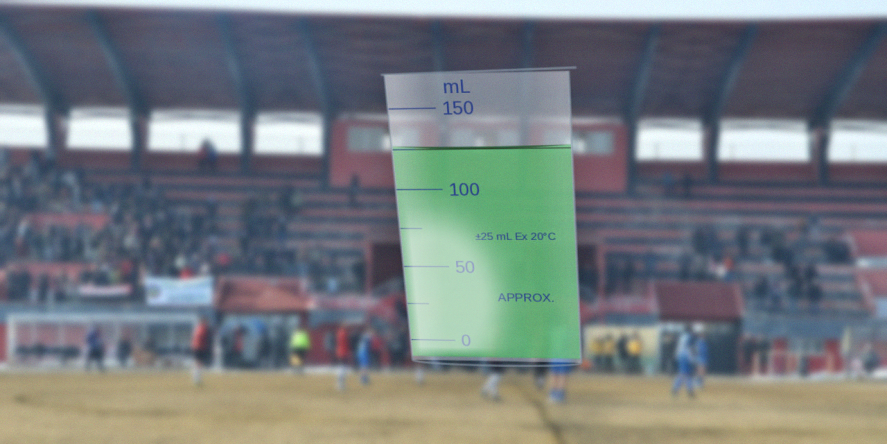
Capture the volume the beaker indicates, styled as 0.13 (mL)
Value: 125 (mL)
